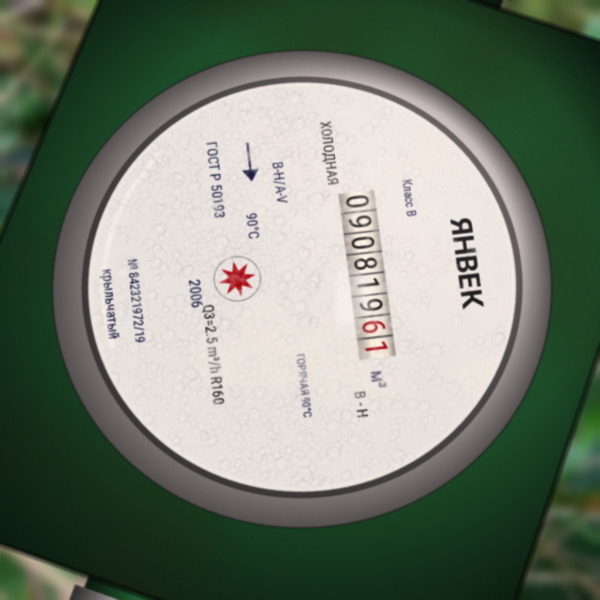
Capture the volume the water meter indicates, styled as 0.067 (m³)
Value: 90819.61 (m³)
